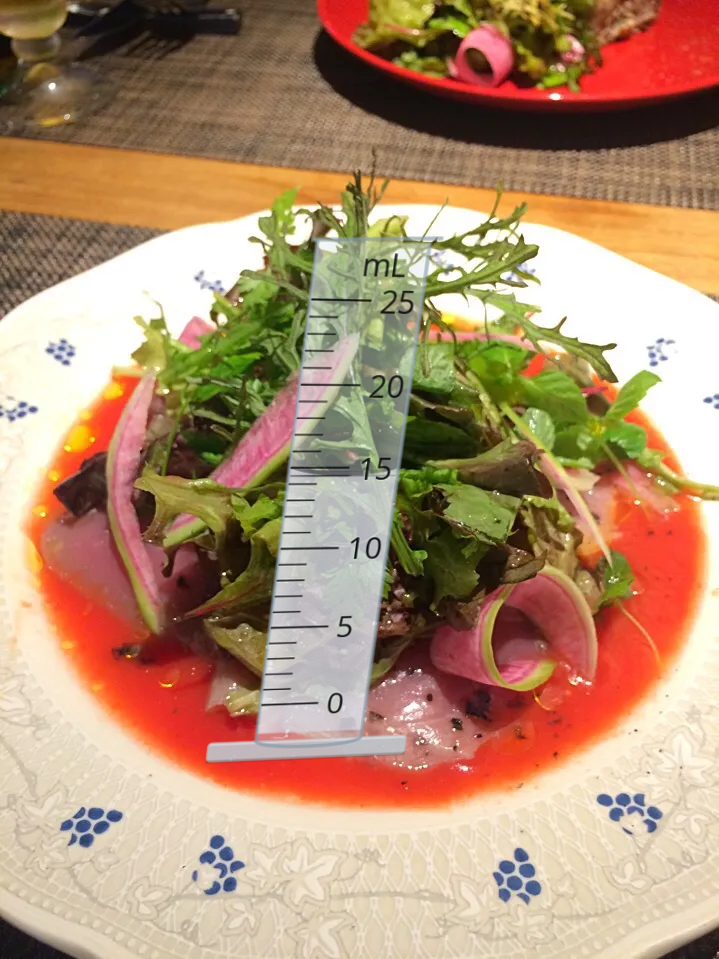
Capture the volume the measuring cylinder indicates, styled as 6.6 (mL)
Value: 14.5 (mL)
